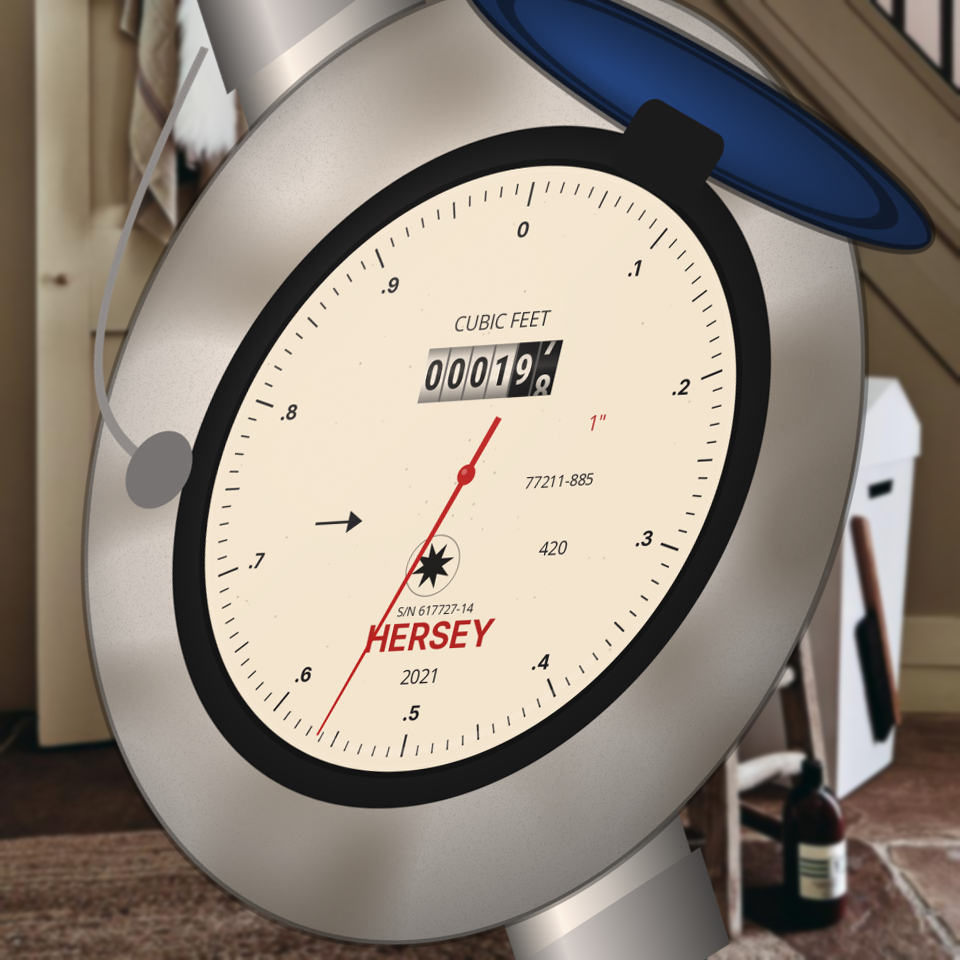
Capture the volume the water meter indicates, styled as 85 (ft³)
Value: 197.56 (ft³)
